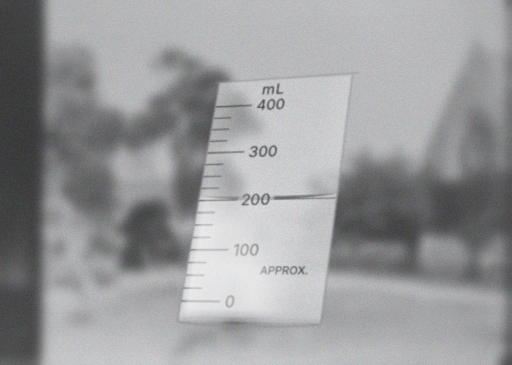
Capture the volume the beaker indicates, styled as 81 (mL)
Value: 200 (mL)
